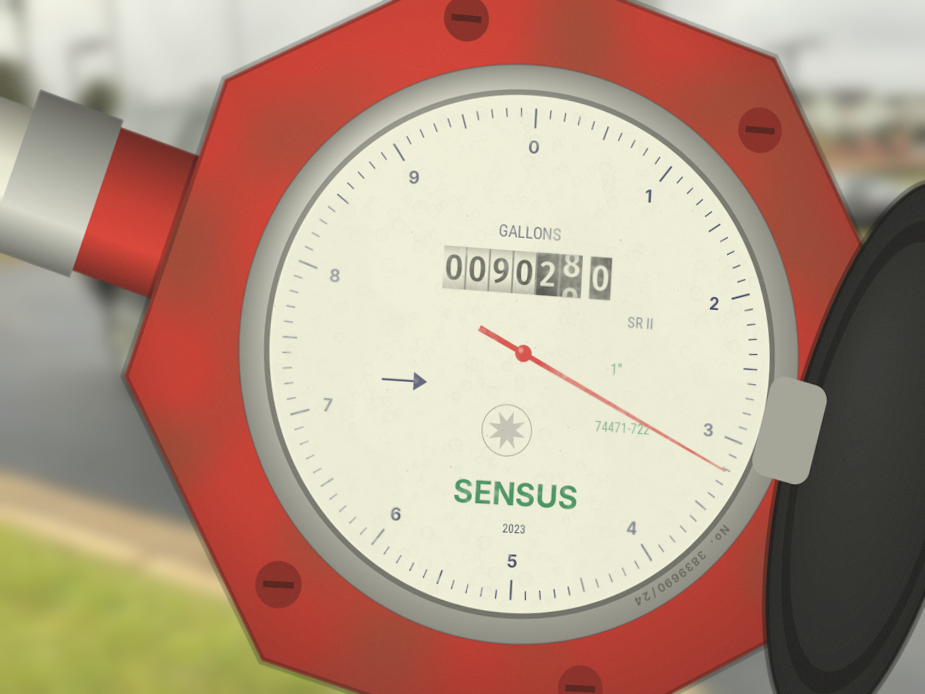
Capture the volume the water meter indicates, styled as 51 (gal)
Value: 90283.2 (gal)
